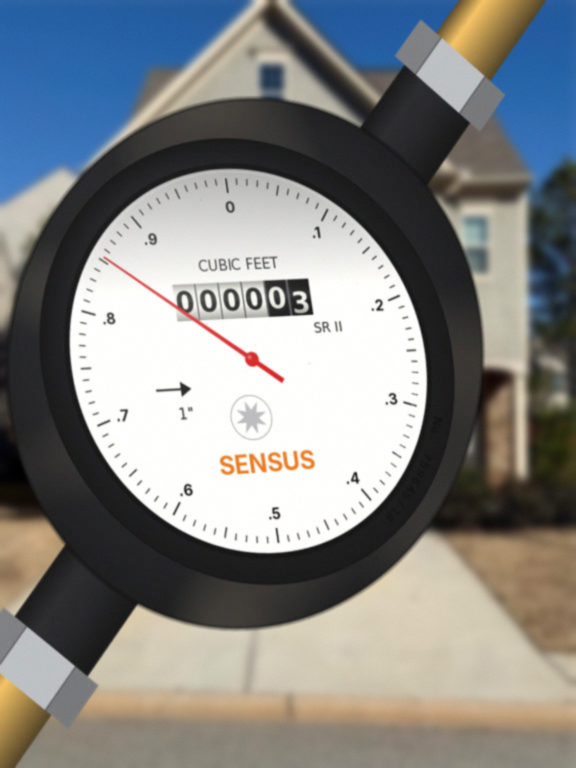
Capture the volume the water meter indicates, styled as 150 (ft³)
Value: 2.85 (ft³)
